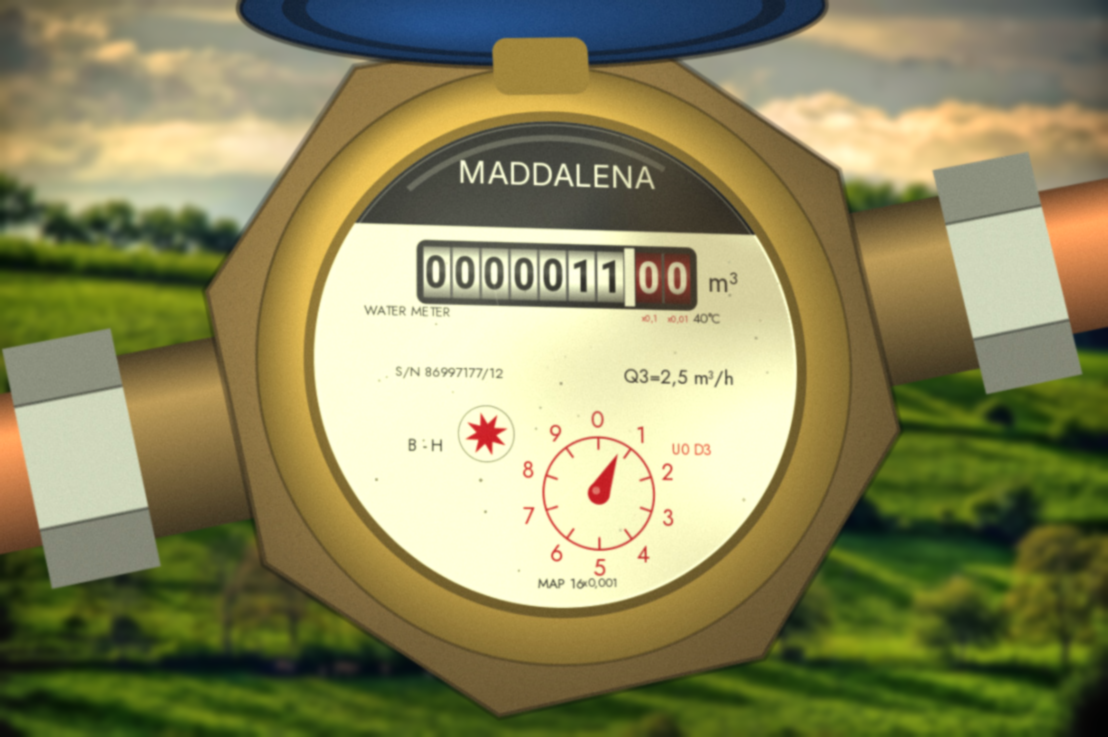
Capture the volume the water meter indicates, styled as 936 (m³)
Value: 11.000 (m³)
